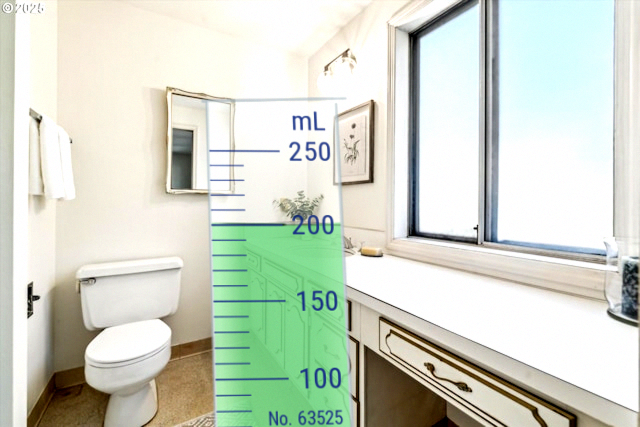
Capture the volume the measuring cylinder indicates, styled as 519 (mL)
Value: 200 (mL)
